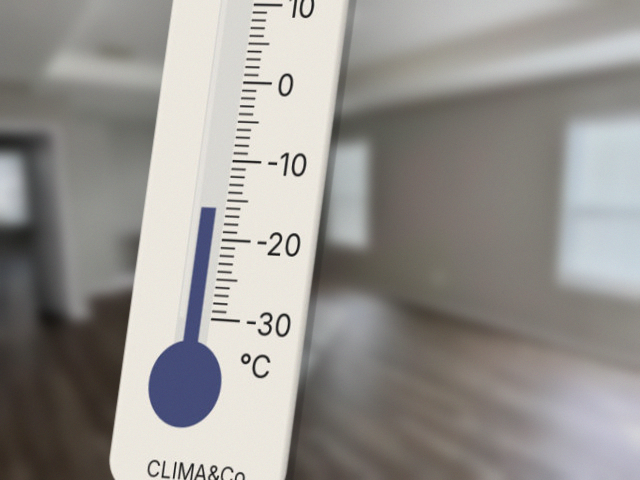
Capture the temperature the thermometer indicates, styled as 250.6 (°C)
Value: -16 (°C)
